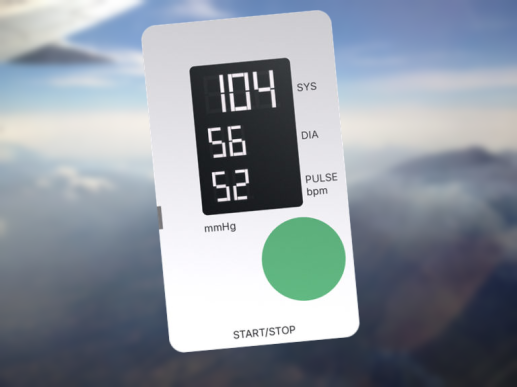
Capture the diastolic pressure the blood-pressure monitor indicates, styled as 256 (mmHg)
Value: 56 (mmHg)
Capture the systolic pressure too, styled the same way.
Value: 104 (mmHg)
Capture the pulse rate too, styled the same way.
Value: 52 (bpm)
